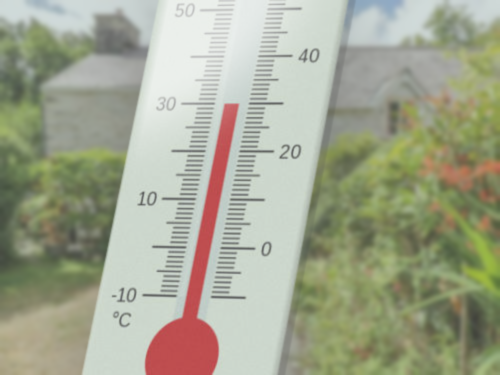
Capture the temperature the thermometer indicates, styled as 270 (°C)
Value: 30 (°C)
